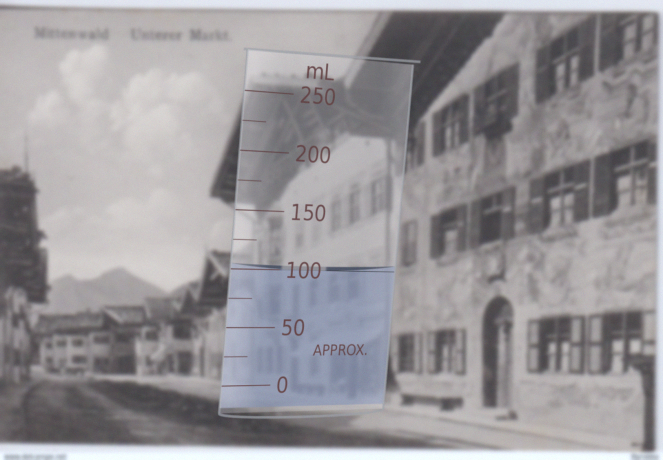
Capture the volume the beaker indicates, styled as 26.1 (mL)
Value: 100 (mL)
